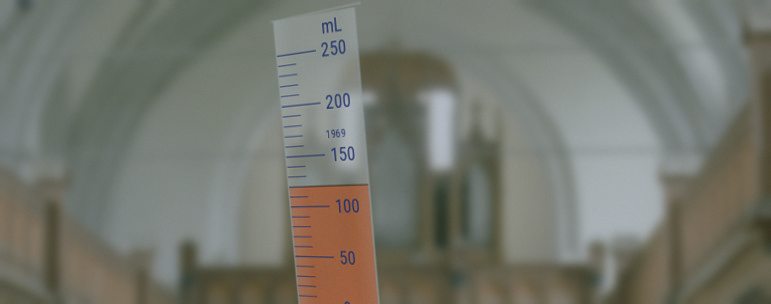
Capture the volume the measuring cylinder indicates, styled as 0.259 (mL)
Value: 120 (mL)
